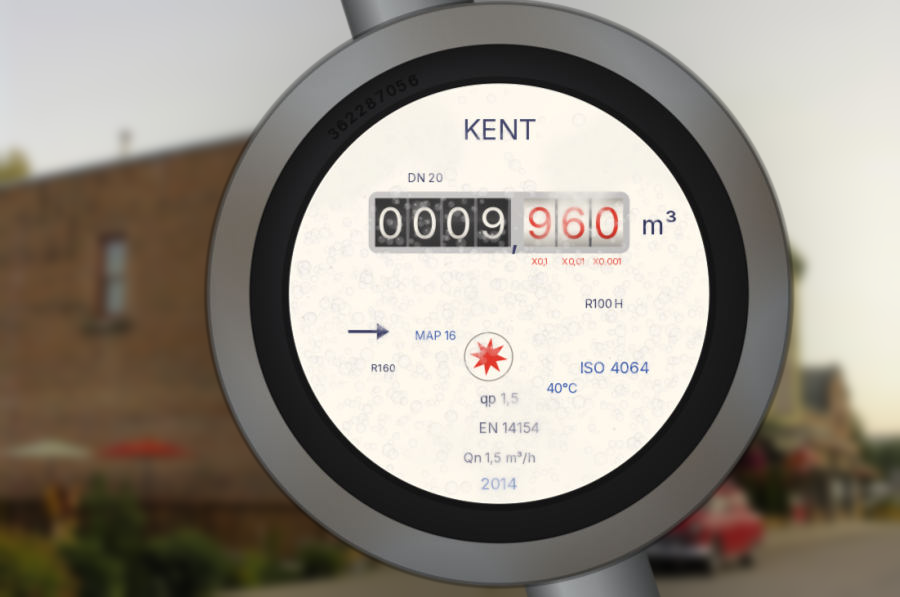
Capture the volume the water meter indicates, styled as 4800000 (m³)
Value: 9.960 (m³)
